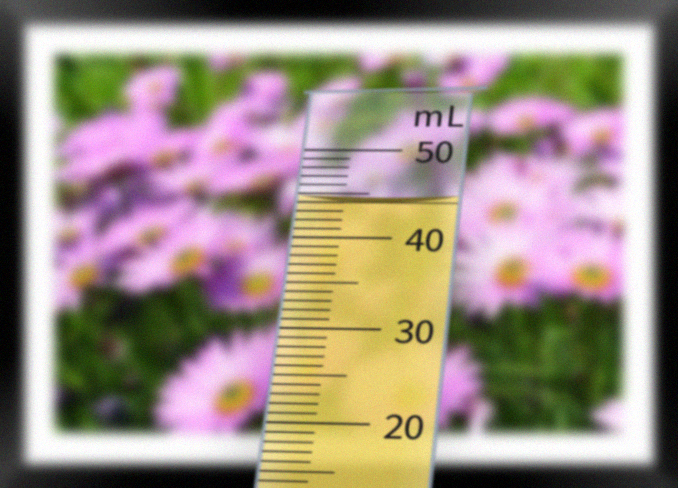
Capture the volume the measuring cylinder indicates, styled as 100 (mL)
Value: 44 (mL)
